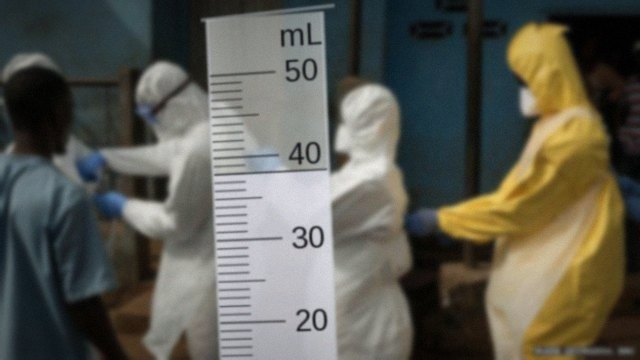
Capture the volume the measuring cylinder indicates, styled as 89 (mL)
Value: 38 (mL)
